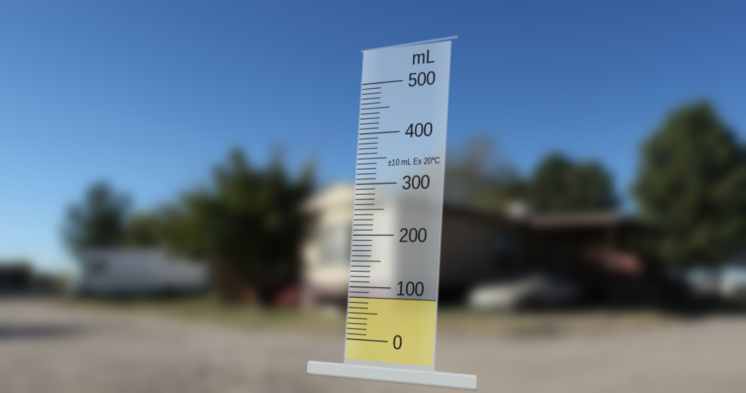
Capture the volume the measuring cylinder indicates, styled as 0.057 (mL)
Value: 80 (mL)
